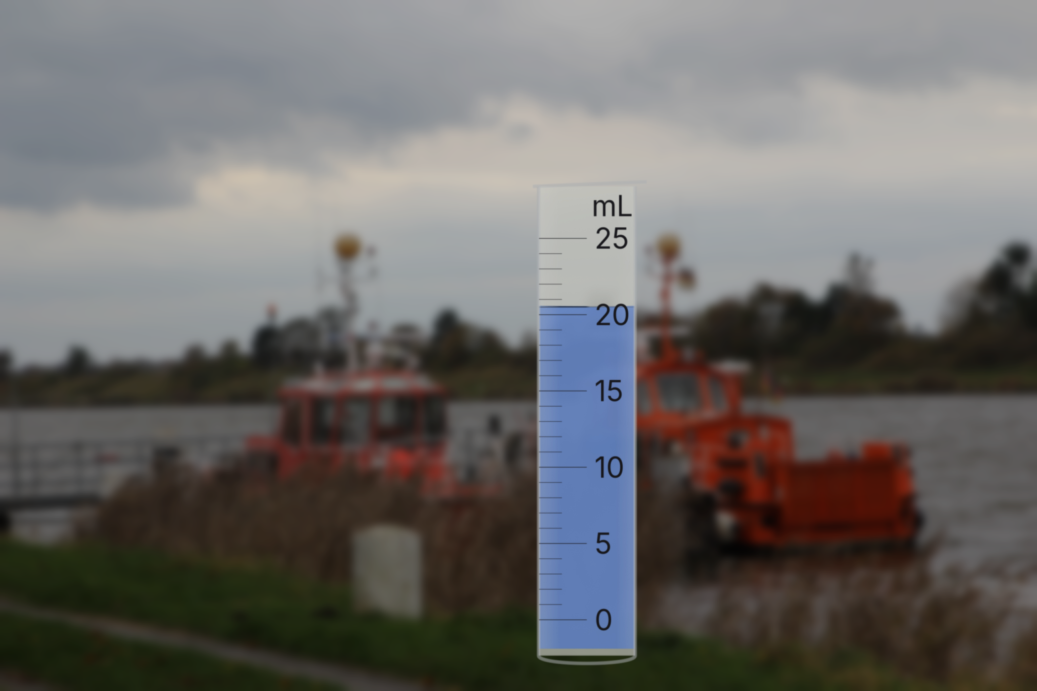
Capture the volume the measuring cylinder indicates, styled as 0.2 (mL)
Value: 20.5 (mL)
